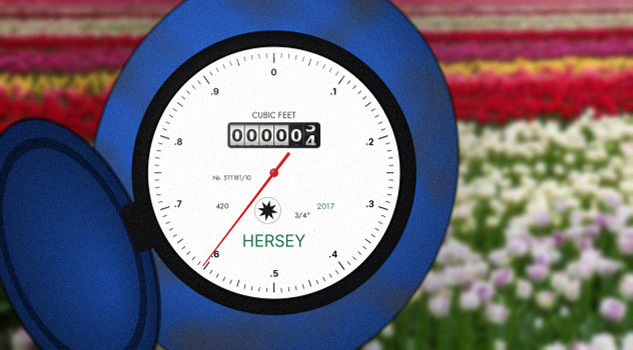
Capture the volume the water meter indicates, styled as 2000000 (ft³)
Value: 3.60 (ft³)
